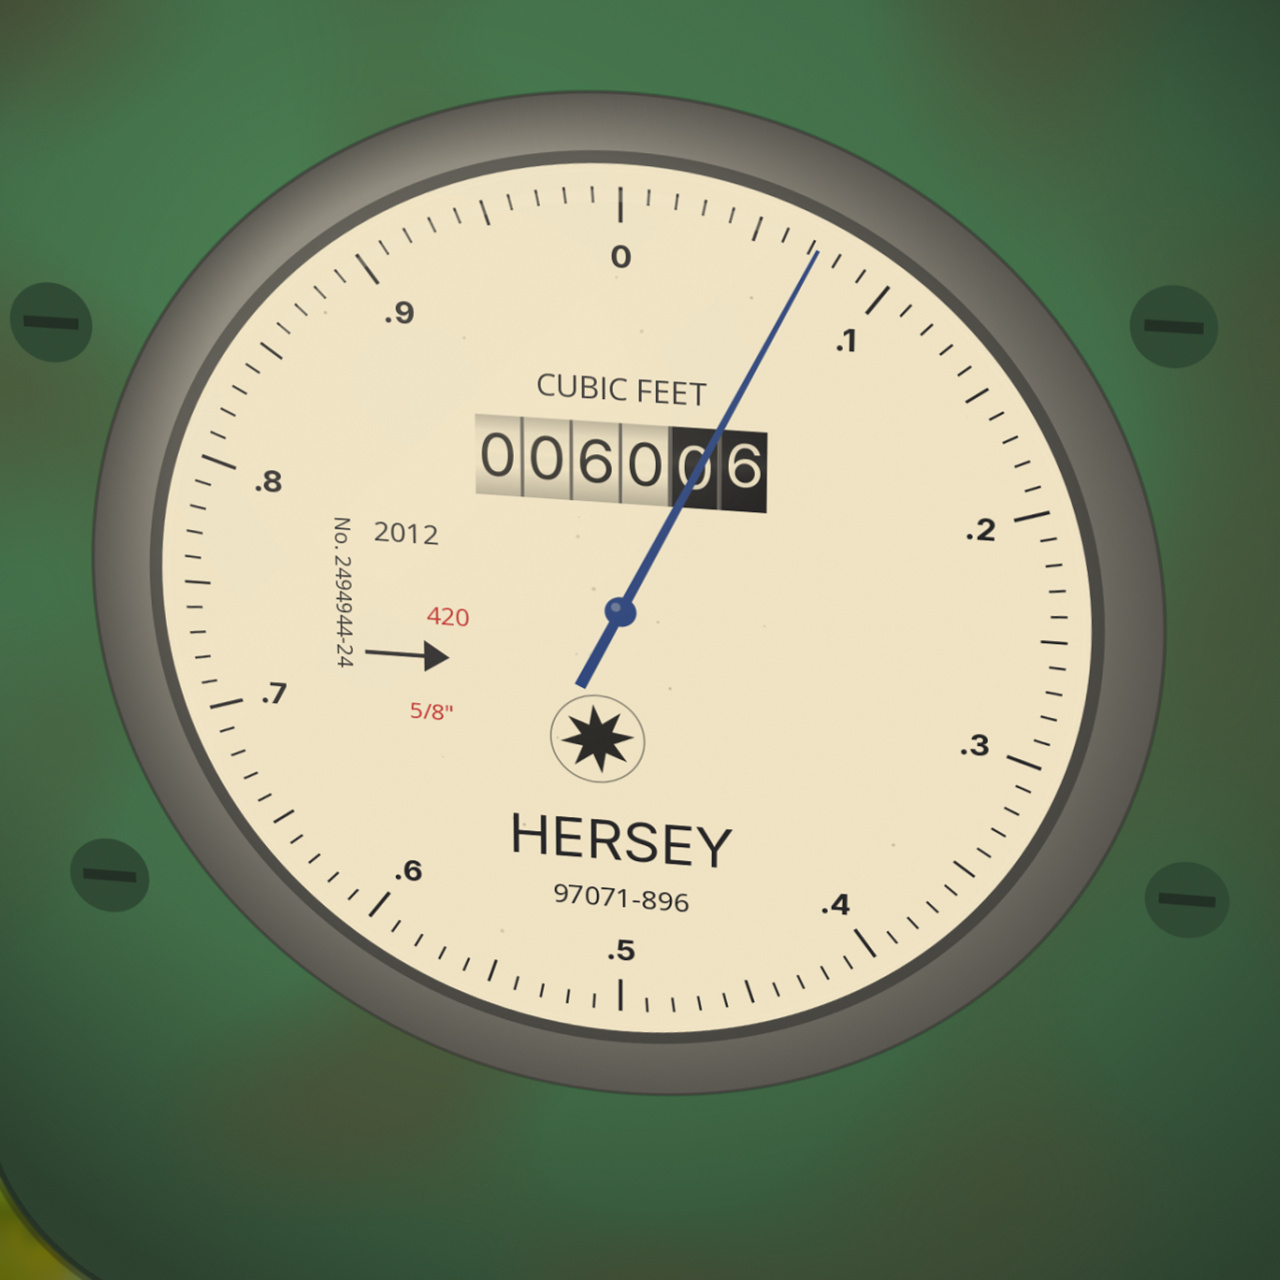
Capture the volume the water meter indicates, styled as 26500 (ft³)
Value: 6006.07 (ft³)
